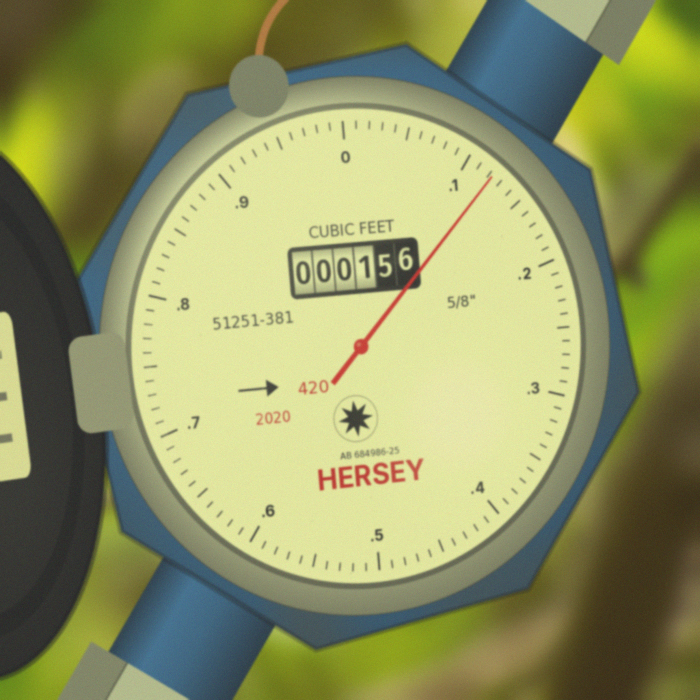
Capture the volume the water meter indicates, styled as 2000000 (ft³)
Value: 156.12 (ft³)
